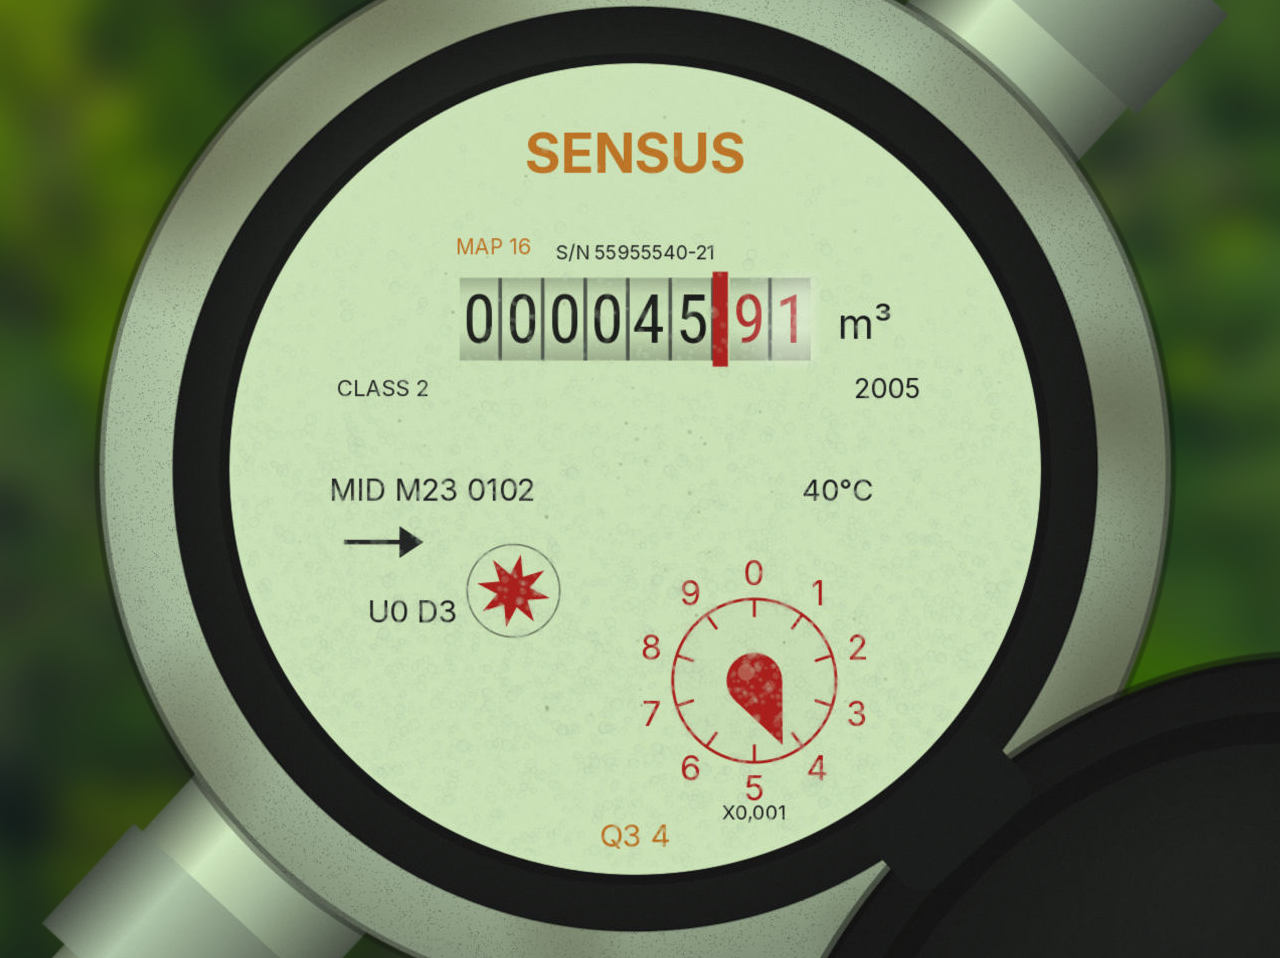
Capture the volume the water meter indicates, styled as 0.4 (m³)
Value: 45.914 (m³)
